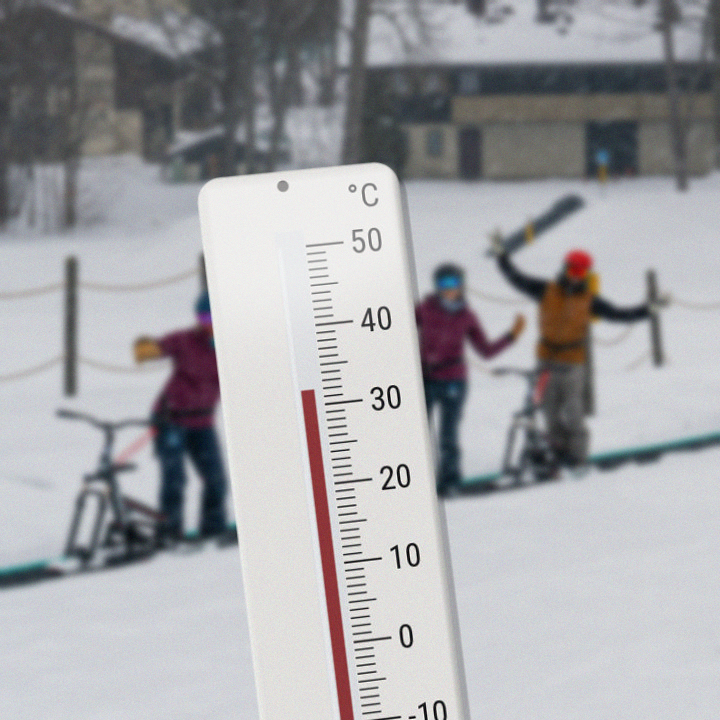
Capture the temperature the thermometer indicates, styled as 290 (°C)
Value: 32 (°C)
